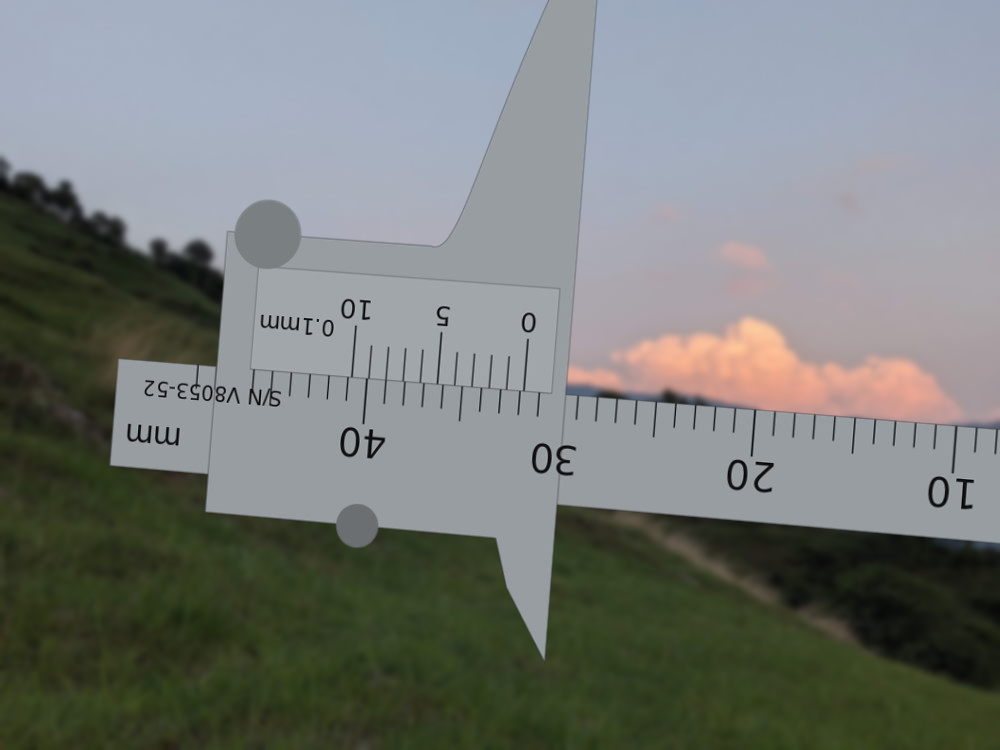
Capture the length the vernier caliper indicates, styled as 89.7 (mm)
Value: 31.8 (mm)
